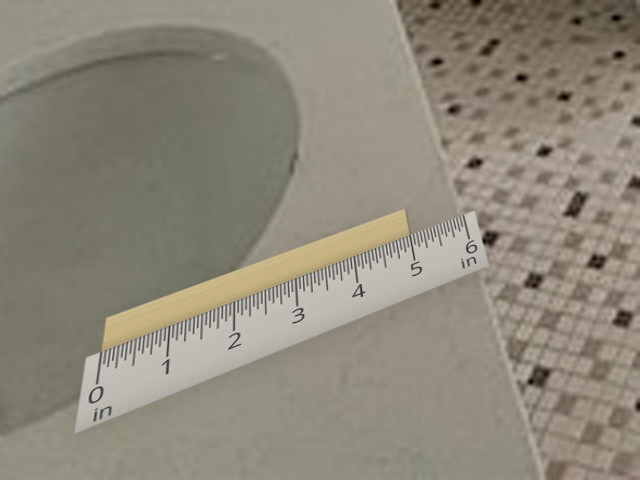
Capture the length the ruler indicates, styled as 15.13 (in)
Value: 5 (in)
